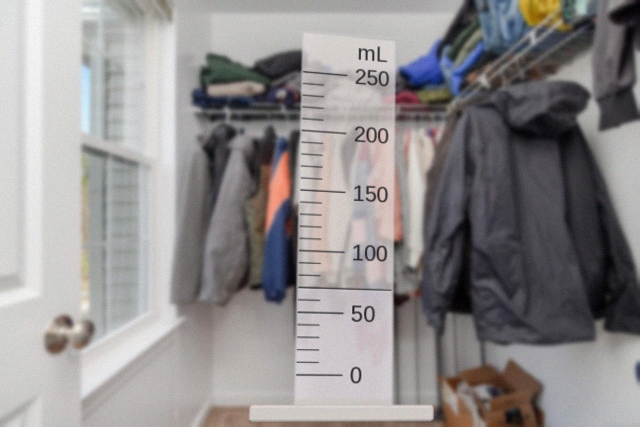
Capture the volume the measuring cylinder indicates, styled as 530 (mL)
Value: 70 (mL)
